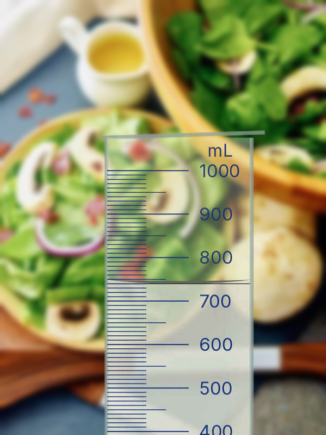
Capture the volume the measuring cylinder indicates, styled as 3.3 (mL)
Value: 740 (mL)
